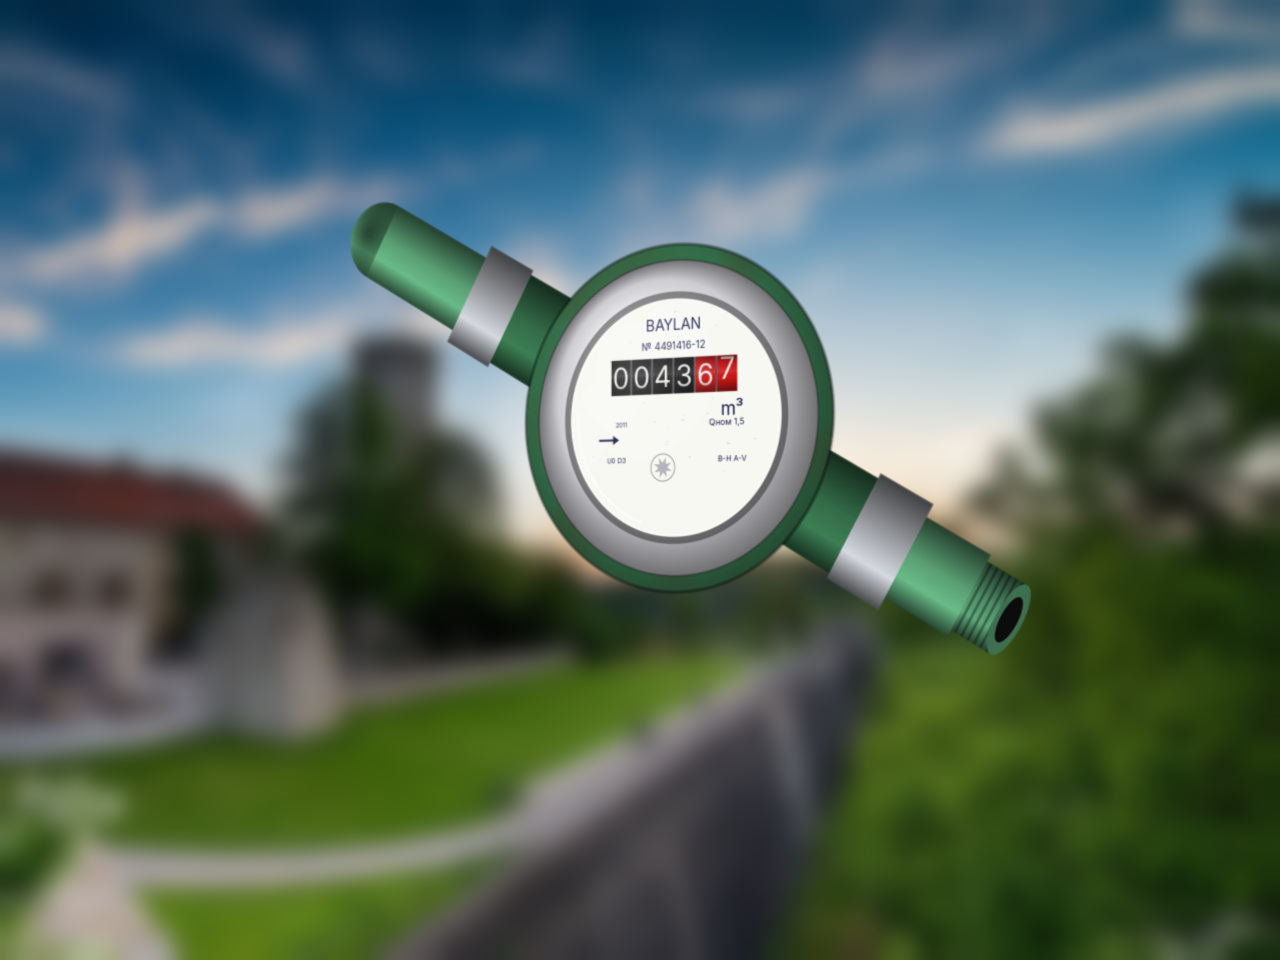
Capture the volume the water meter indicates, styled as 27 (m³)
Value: 43.67 (m³)
